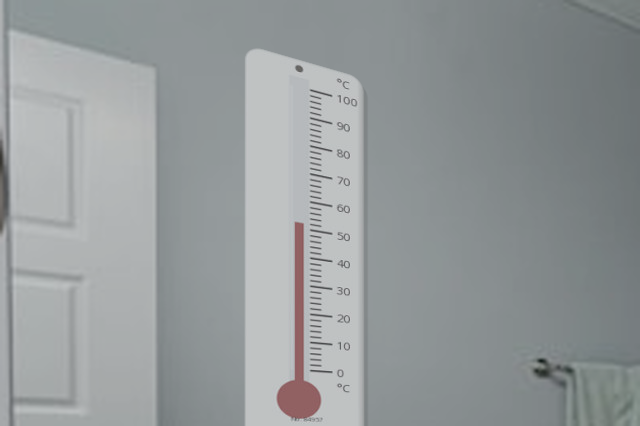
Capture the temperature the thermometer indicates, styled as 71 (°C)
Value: 52 (°C)
